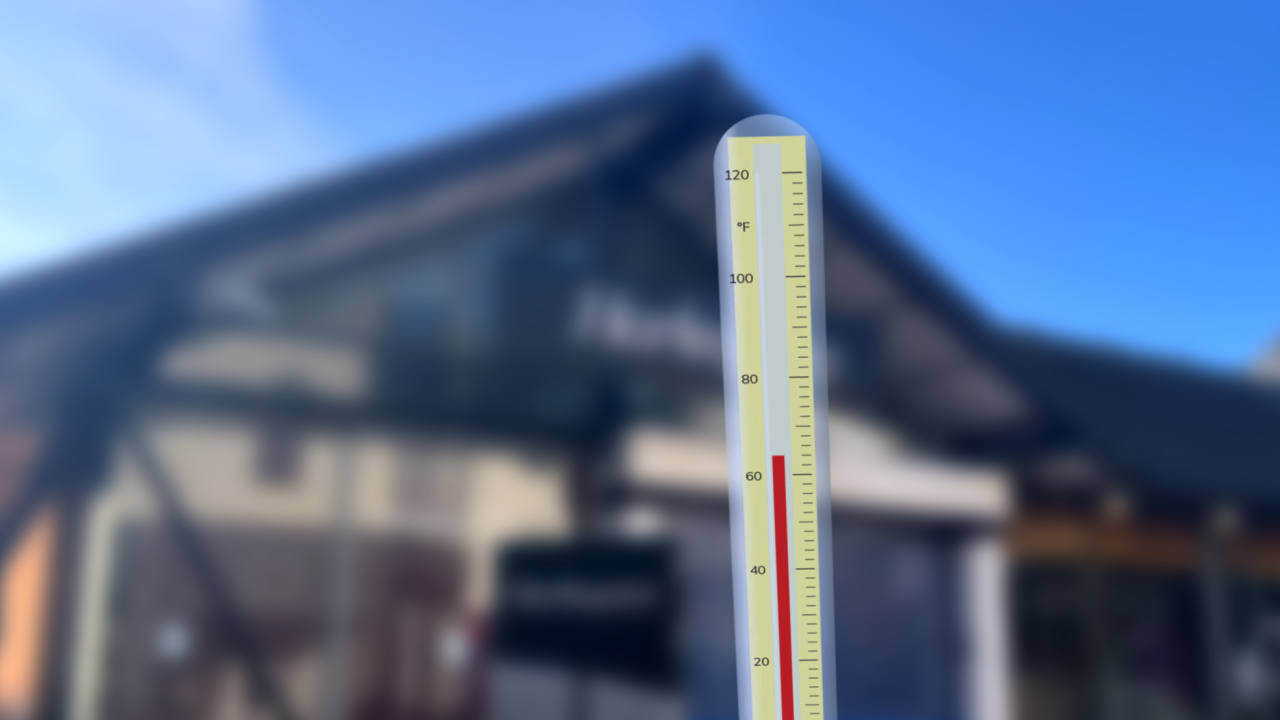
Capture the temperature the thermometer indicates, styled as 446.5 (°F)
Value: 64 (°F)
